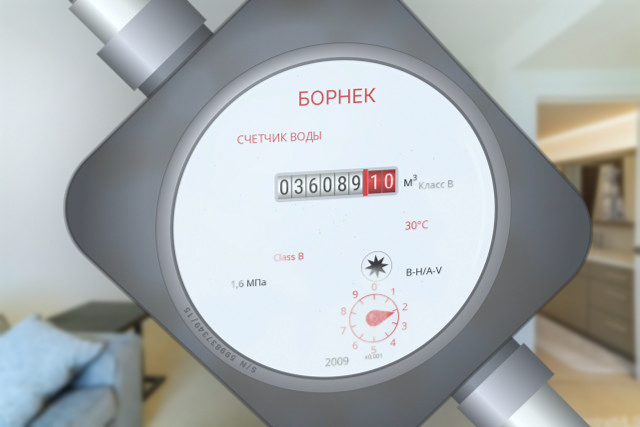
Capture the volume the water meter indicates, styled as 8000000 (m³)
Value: 36089.102 (m³)
